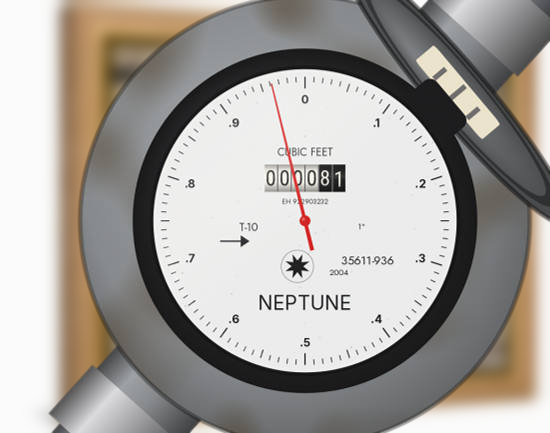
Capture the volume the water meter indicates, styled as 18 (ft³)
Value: 80.96 (ft³)
